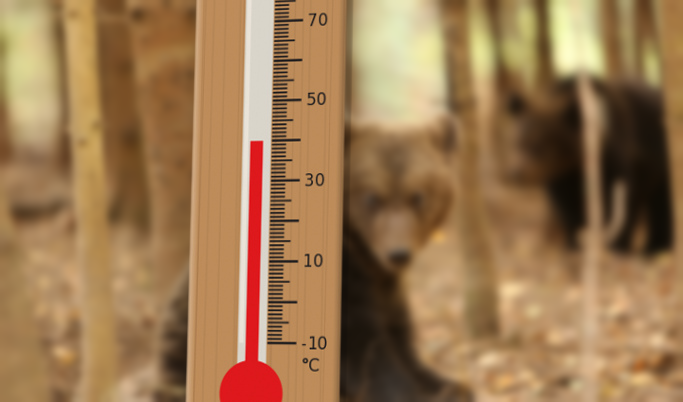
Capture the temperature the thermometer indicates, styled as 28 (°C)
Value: 40 (°C)
